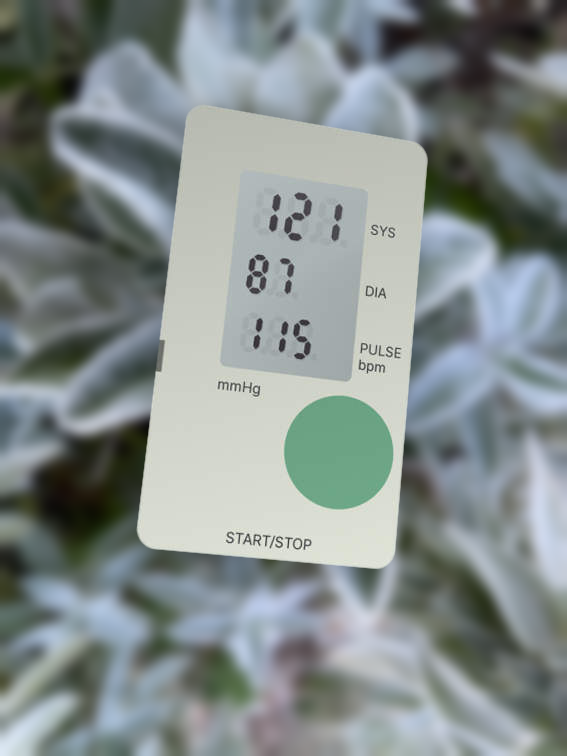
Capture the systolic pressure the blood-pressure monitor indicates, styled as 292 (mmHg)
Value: 121 (mmHg)
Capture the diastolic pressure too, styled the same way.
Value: 87 (mmHg)
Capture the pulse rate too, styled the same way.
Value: 115 (bpm)
